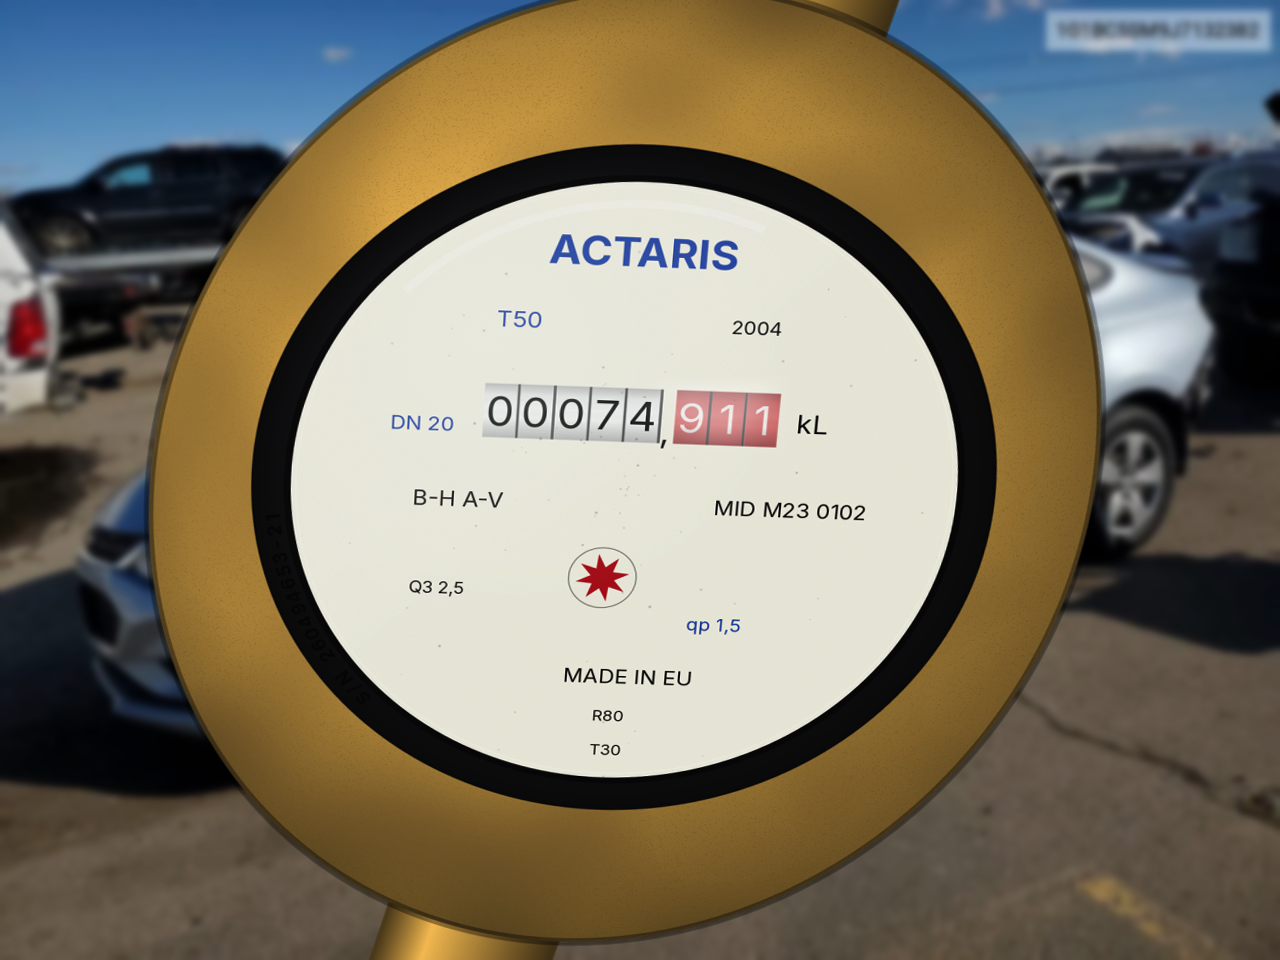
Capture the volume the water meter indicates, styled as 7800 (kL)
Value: 74.911 (kL)
